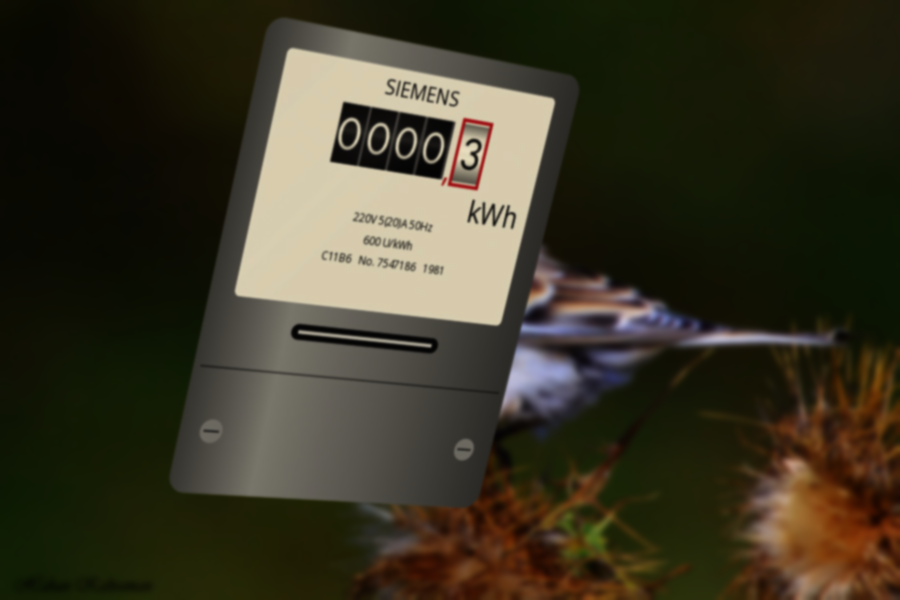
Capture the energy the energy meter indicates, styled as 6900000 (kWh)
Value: 0.3 (kWh)
